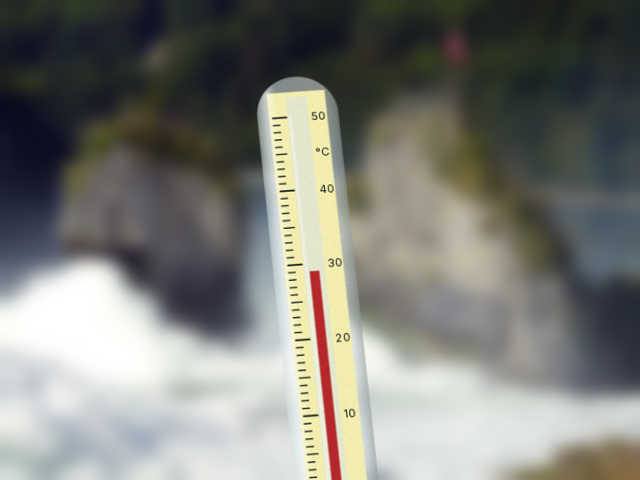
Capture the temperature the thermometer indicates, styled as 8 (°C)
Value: 29 (°C)
